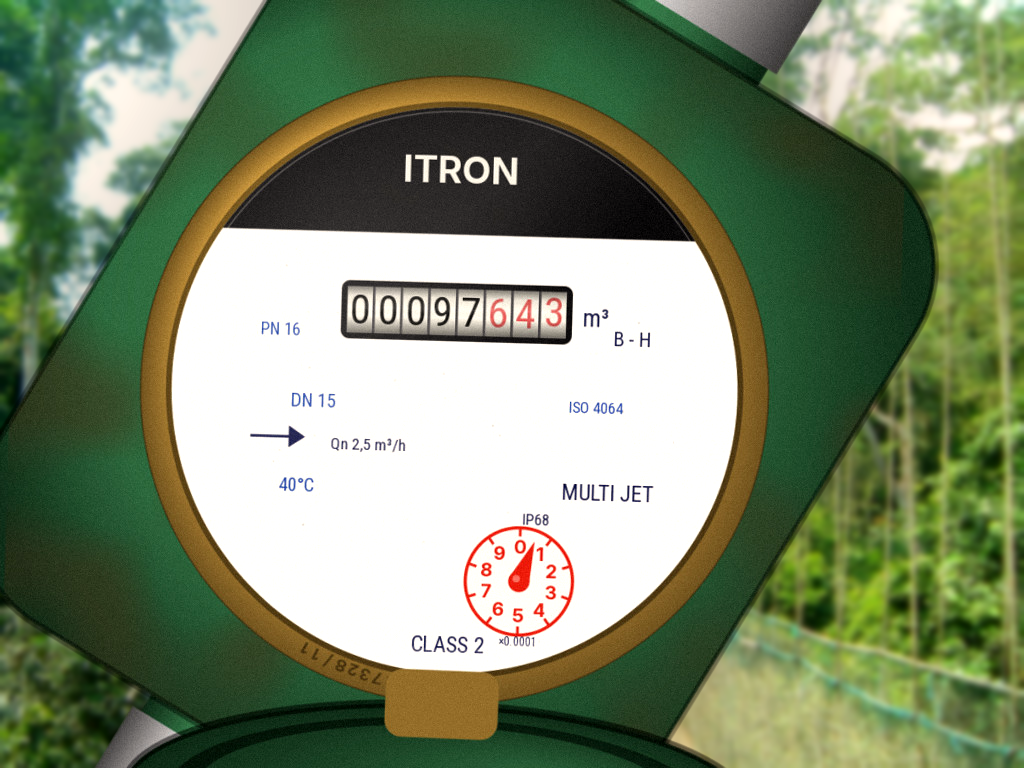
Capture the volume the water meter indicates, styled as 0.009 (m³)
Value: 97.6430 (m³)
